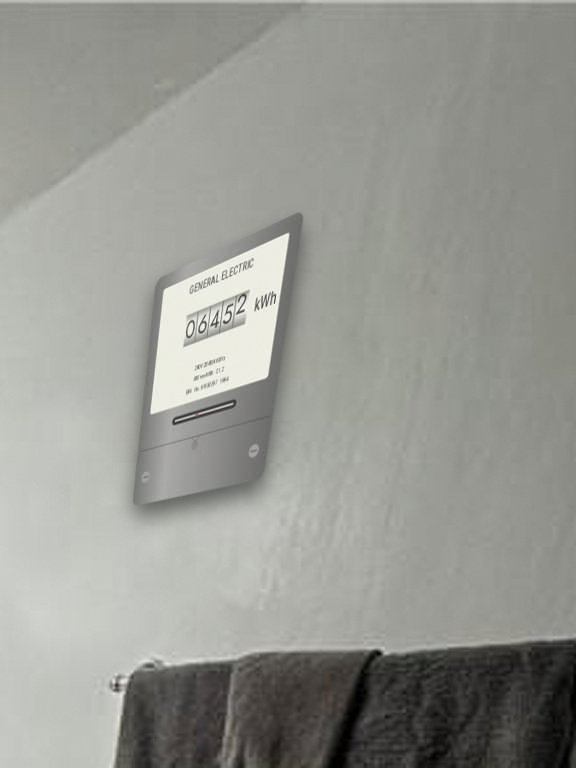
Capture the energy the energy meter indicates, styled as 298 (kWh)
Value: 6452 (kWh)
